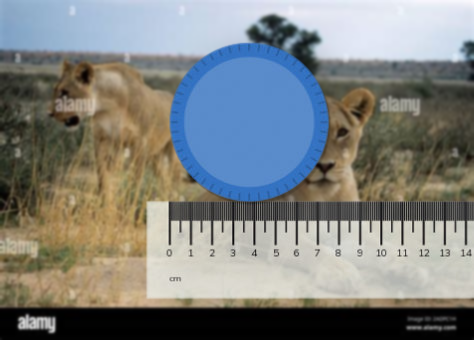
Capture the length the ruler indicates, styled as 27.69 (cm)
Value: 7.5 (cm)
